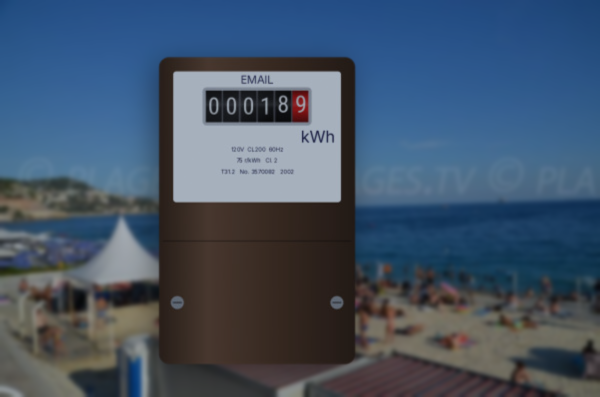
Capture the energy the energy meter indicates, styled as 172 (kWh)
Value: 18.9 (kWh)
